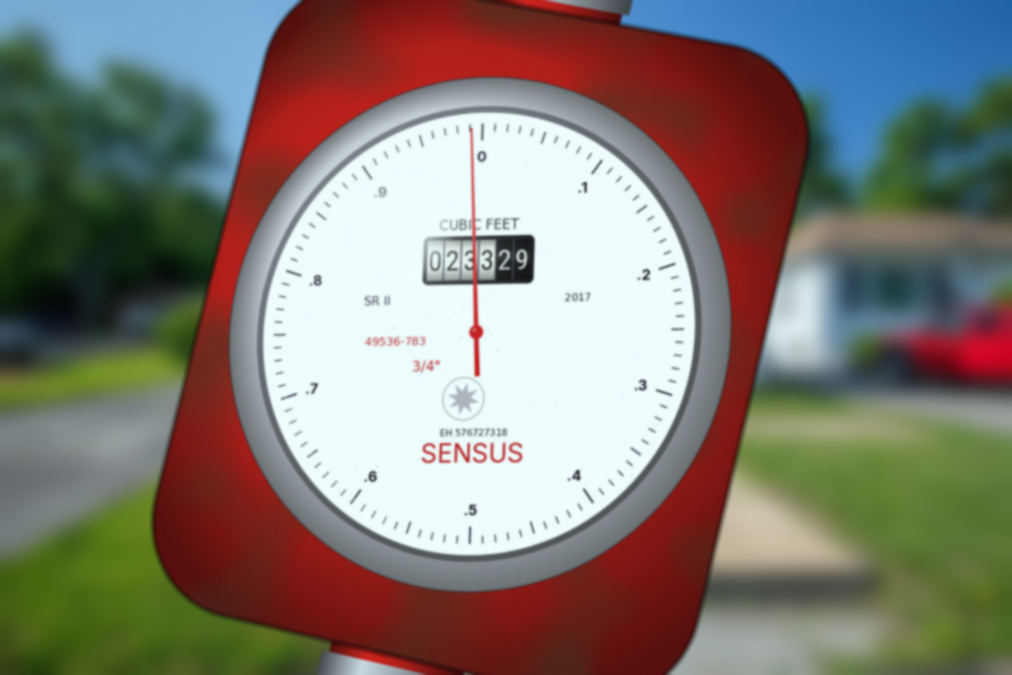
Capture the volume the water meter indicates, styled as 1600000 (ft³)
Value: 23328.99 (ft³)
